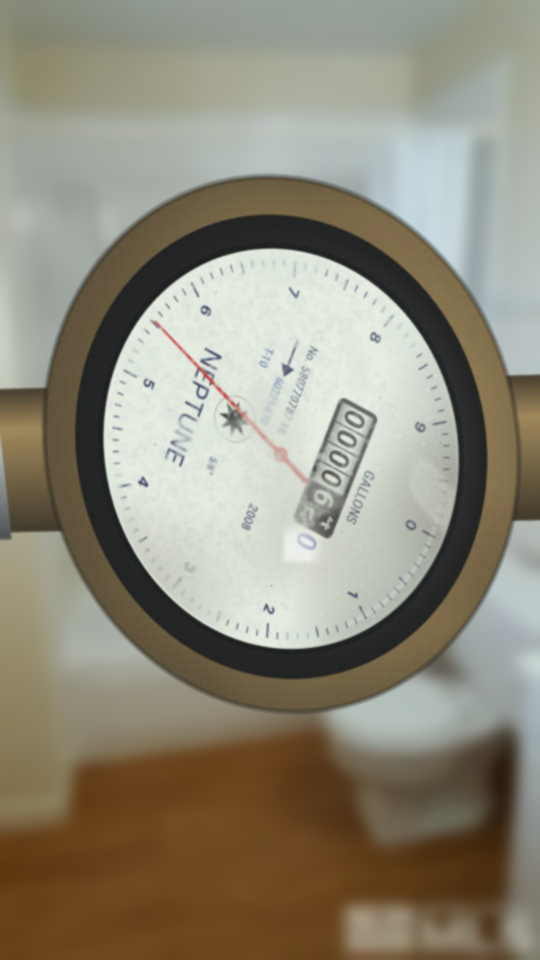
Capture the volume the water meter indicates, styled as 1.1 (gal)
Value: 645.5 (gal)
